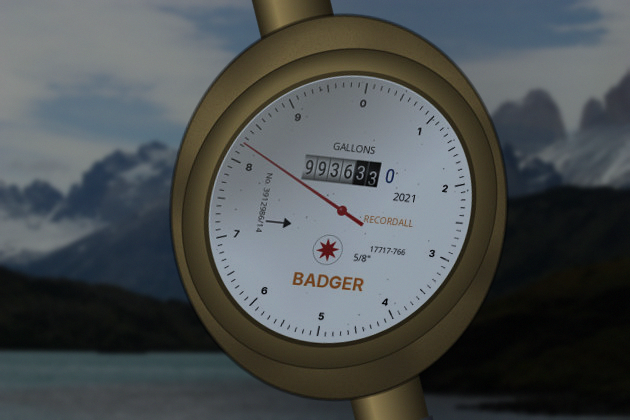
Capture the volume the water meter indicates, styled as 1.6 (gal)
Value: 9936328.2 (gal)
